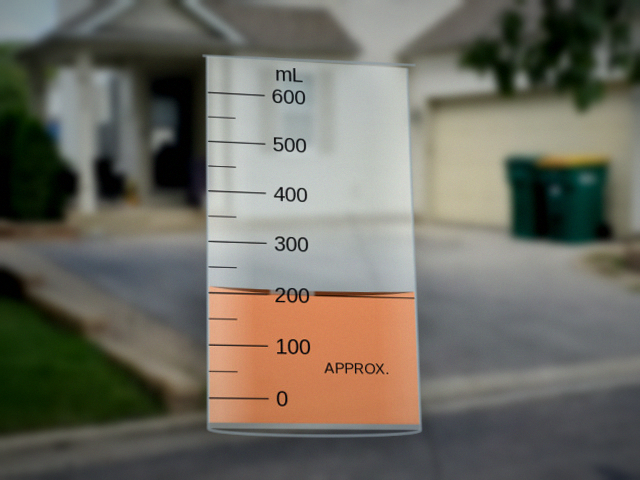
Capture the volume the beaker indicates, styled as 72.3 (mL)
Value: 200 (mL)
